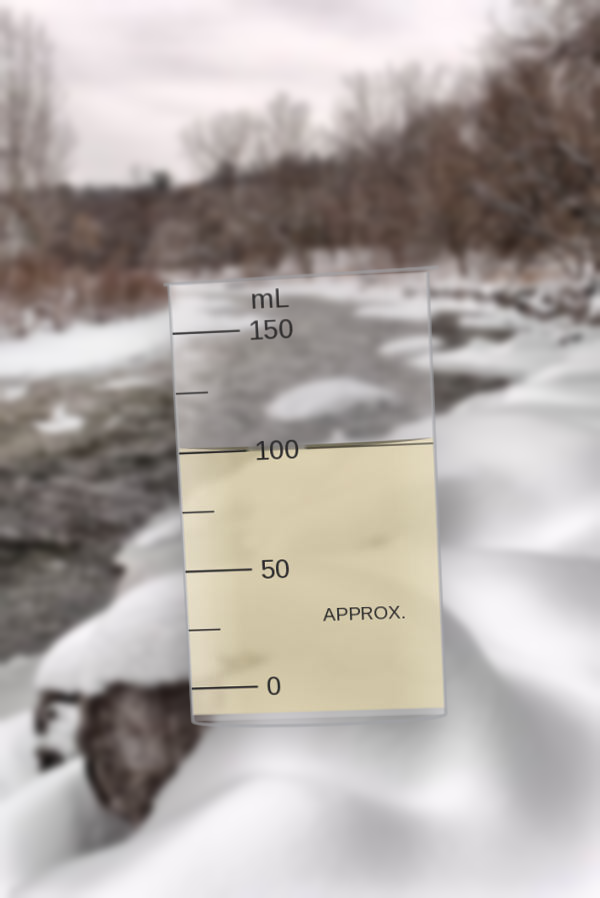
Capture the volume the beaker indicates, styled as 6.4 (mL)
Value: 100 (mL)
